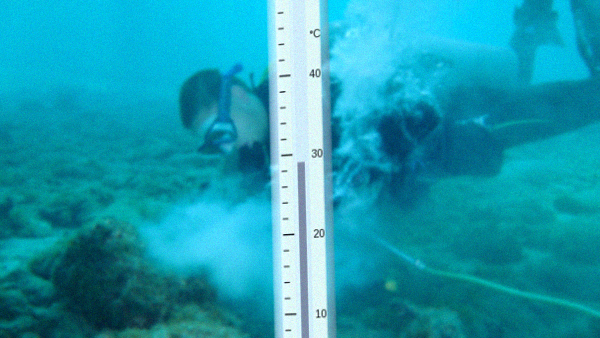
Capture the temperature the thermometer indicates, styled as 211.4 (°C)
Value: 29 (°C)
